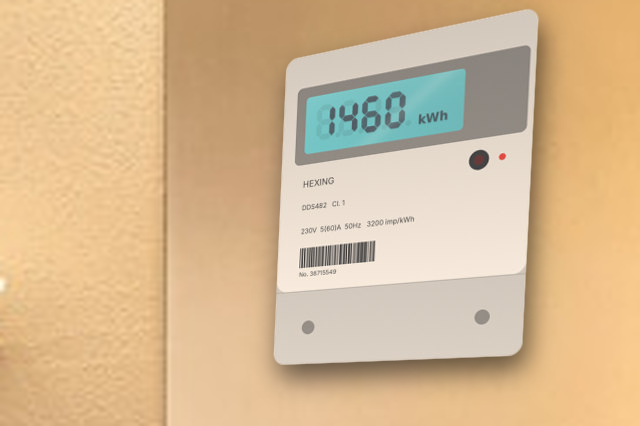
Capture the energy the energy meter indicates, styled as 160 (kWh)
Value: 1460 (kWh)
